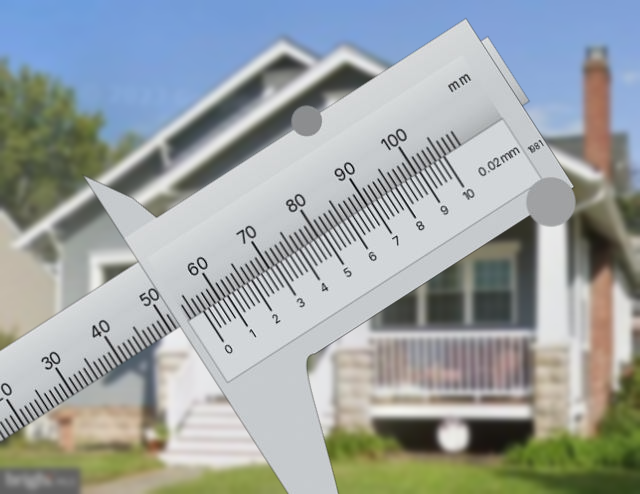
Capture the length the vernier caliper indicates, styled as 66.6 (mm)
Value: 56.6 (mm)
